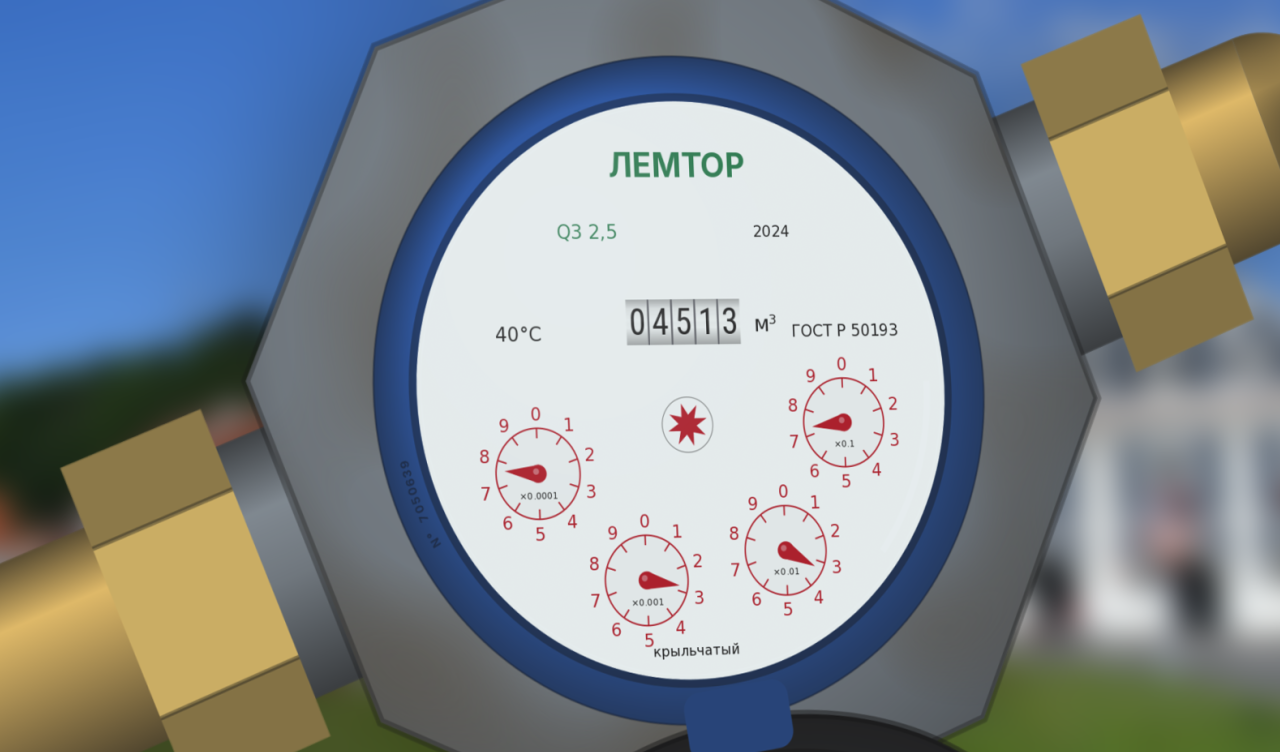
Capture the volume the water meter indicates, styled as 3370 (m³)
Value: 4513.7327 (m³)
